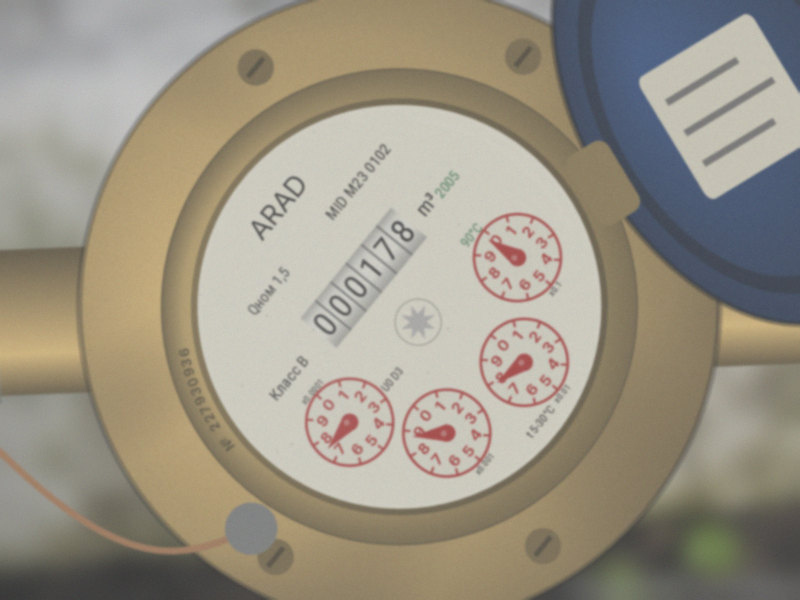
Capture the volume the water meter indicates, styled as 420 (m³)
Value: 177.9787 (m³)
